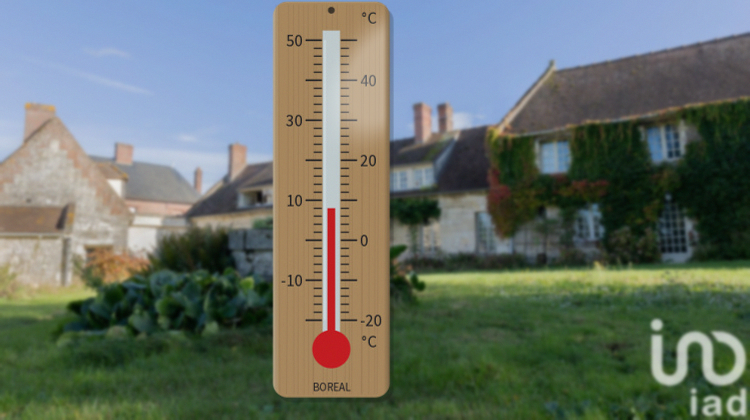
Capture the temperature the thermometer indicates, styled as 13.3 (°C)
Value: 8 (°C)
